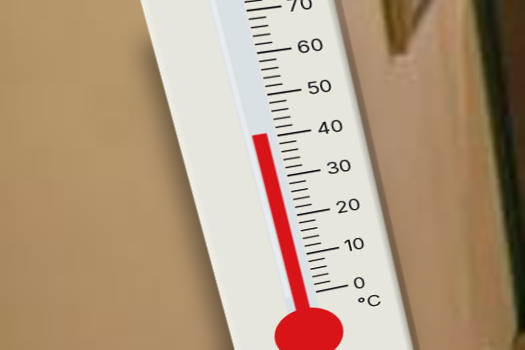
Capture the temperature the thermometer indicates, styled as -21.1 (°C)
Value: 41 (°C)
